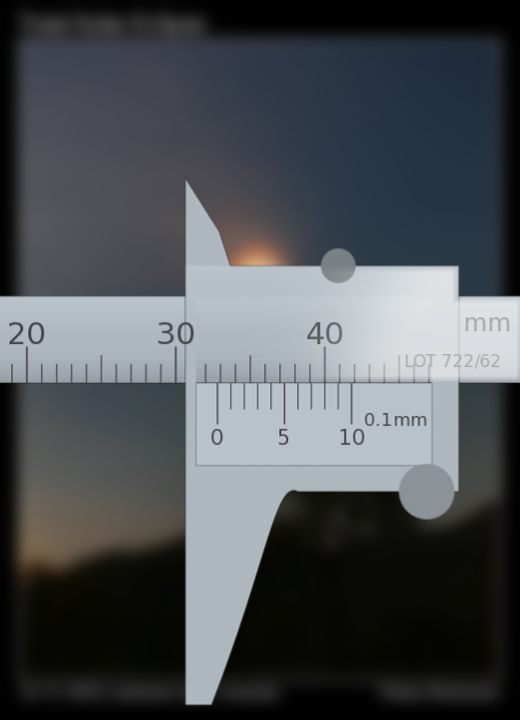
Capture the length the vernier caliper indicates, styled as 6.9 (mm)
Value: 32.8 (mm)
